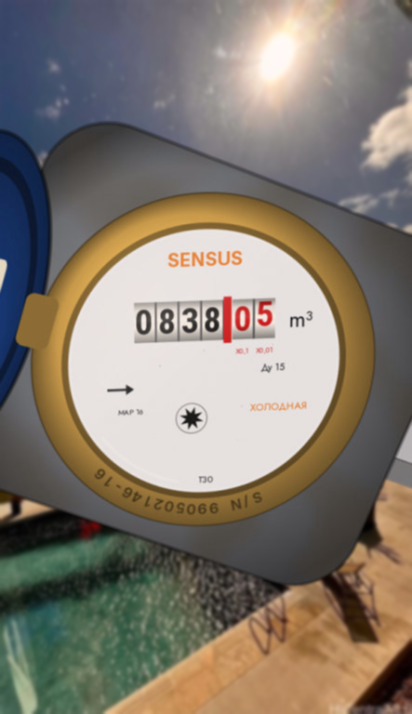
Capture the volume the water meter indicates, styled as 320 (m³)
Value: 838.05 (m³)
